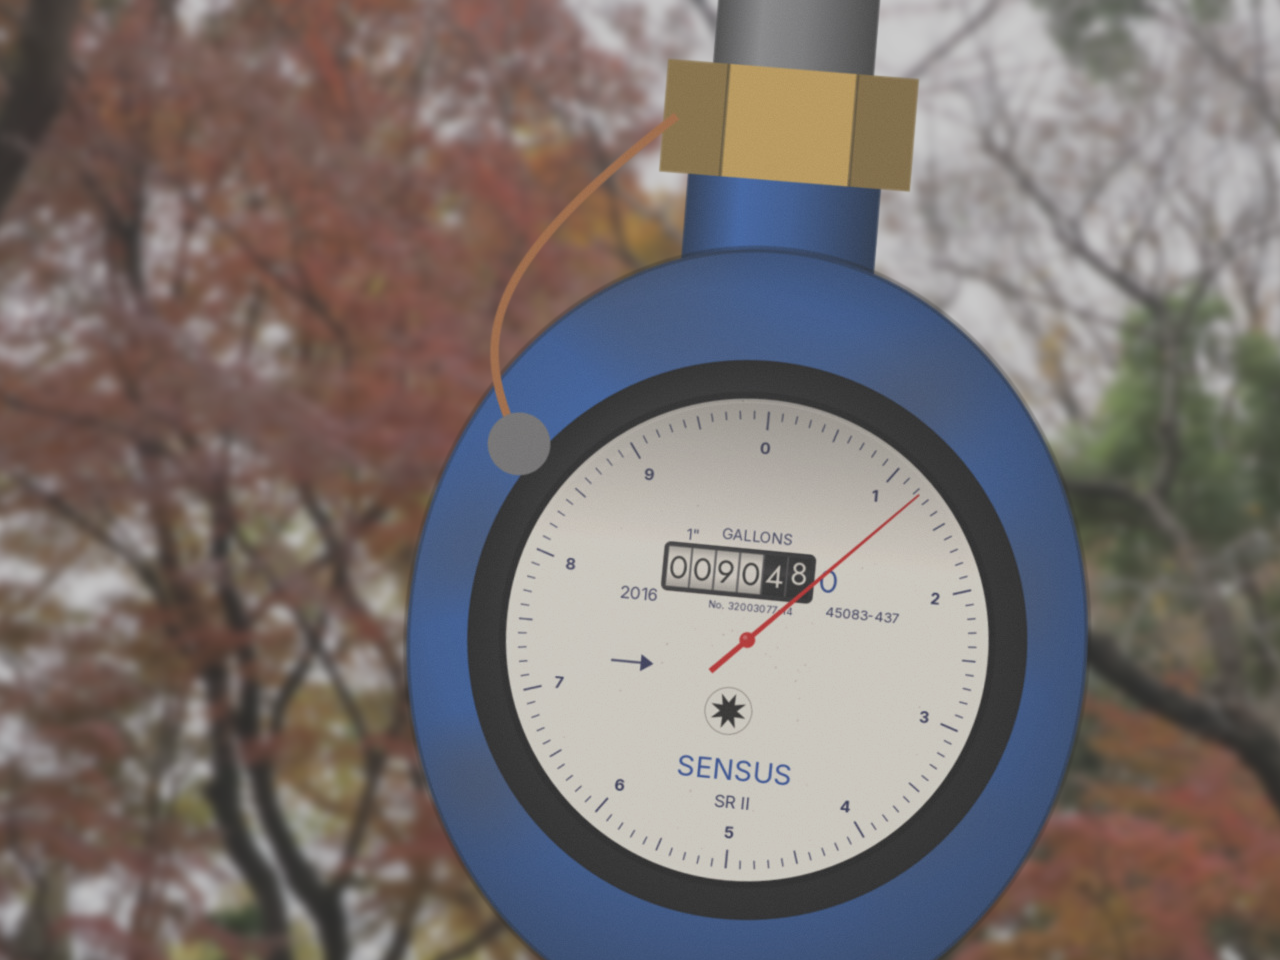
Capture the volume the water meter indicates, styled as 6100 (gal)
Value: 90481.2 (gal)
